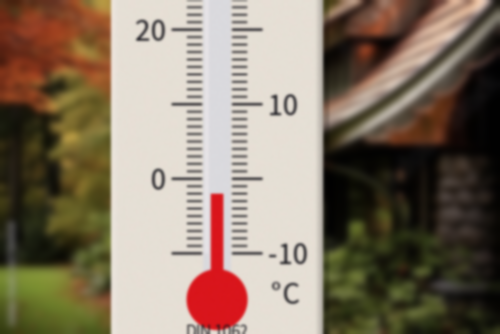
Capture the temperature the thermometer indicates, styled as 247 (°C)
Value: -2 (°C)
